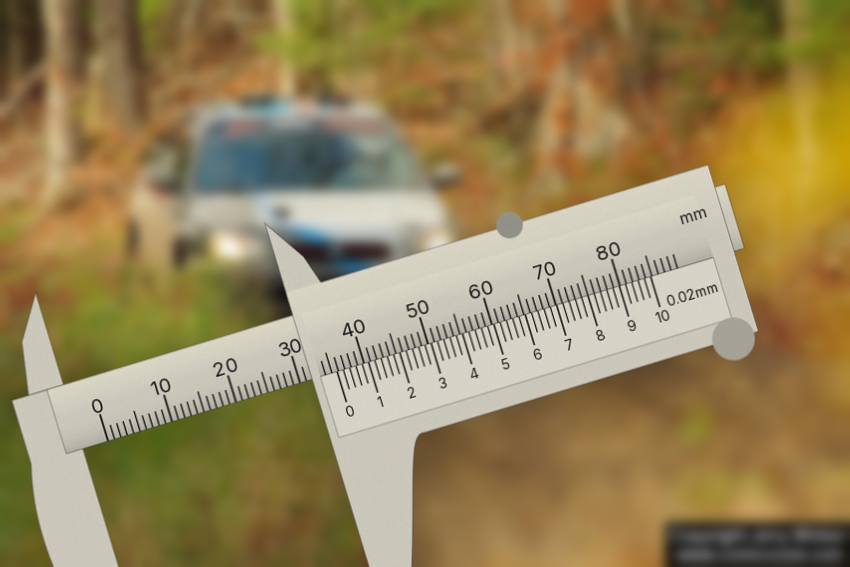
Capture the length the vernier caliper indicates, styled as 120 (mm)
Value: 35.8 (mm)
